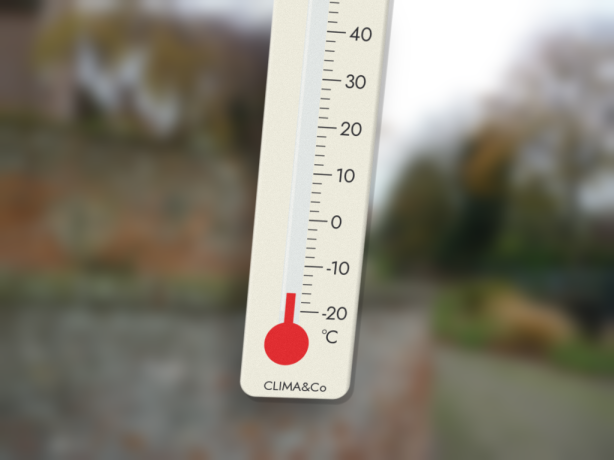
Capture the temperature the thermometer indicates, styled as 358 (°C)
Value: -16 (°C)
